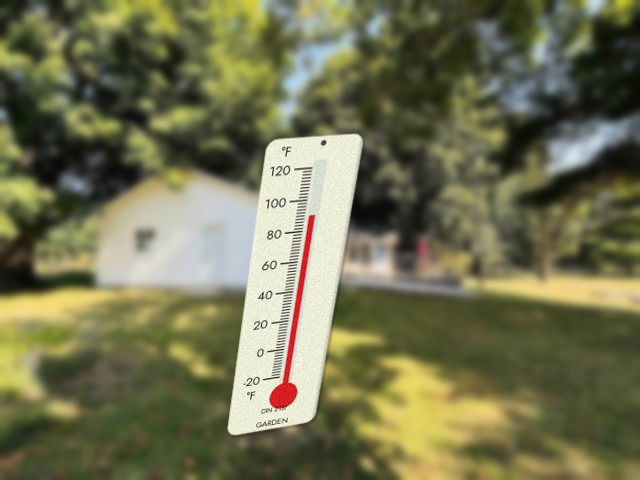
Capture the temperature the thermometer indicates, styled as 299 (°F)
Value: 90 (°F)
